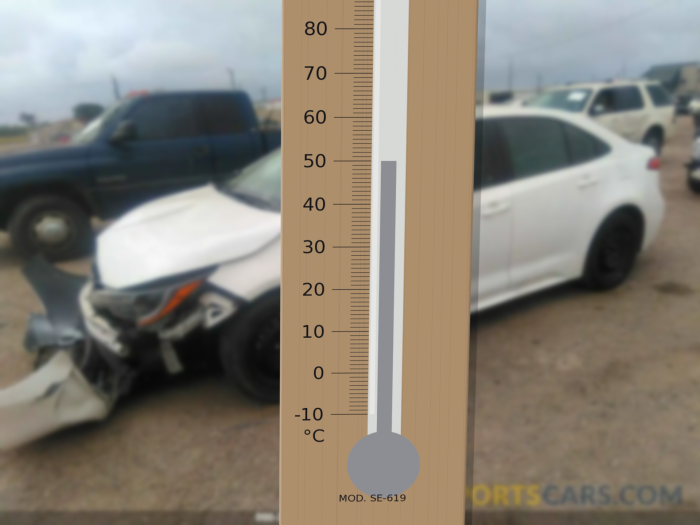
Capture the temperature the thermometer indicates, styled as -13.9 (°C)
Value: 50 (°C)
